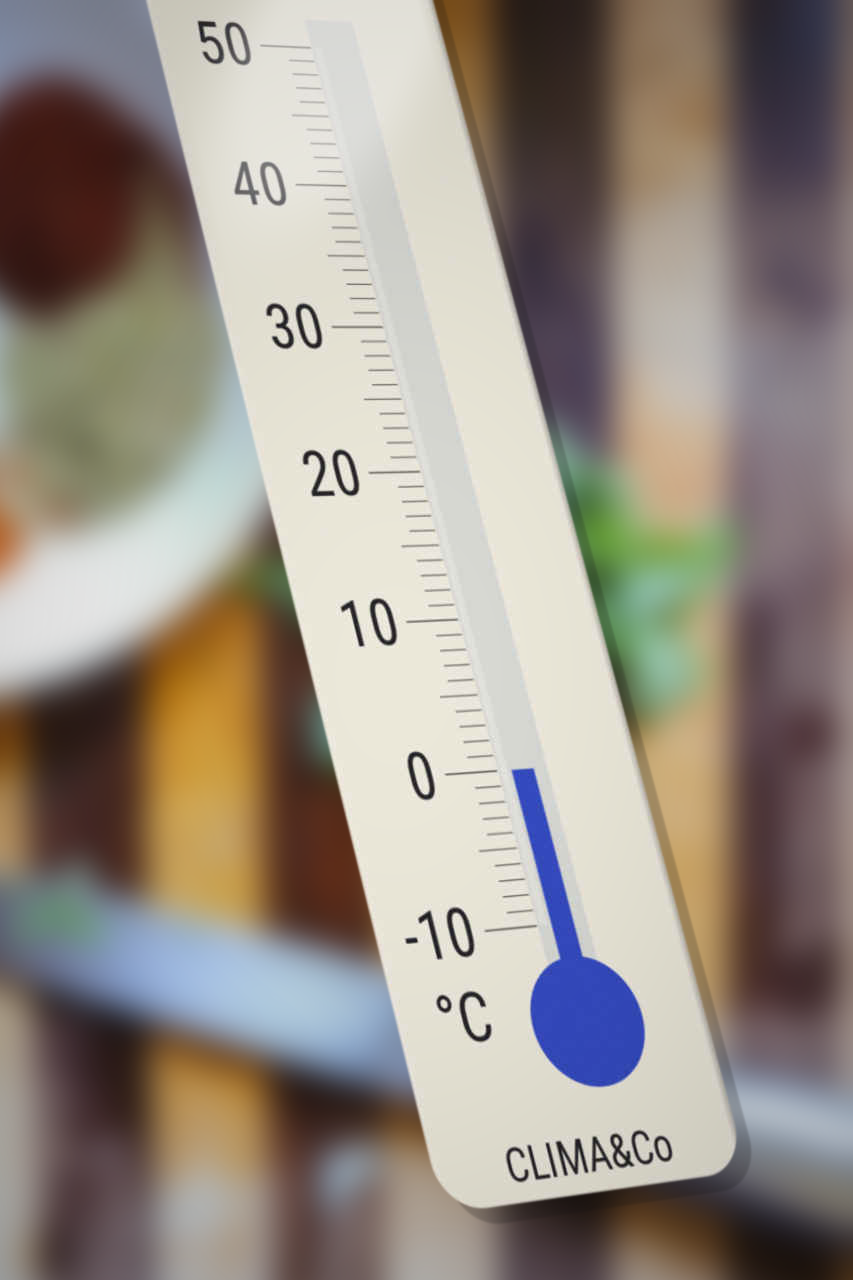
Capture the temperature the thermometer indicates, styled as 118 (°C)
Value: 0 (°C)
